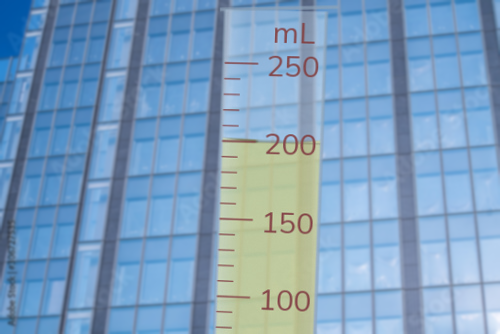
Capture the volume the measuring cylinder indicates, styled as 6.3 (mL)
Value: 200 (mL)
